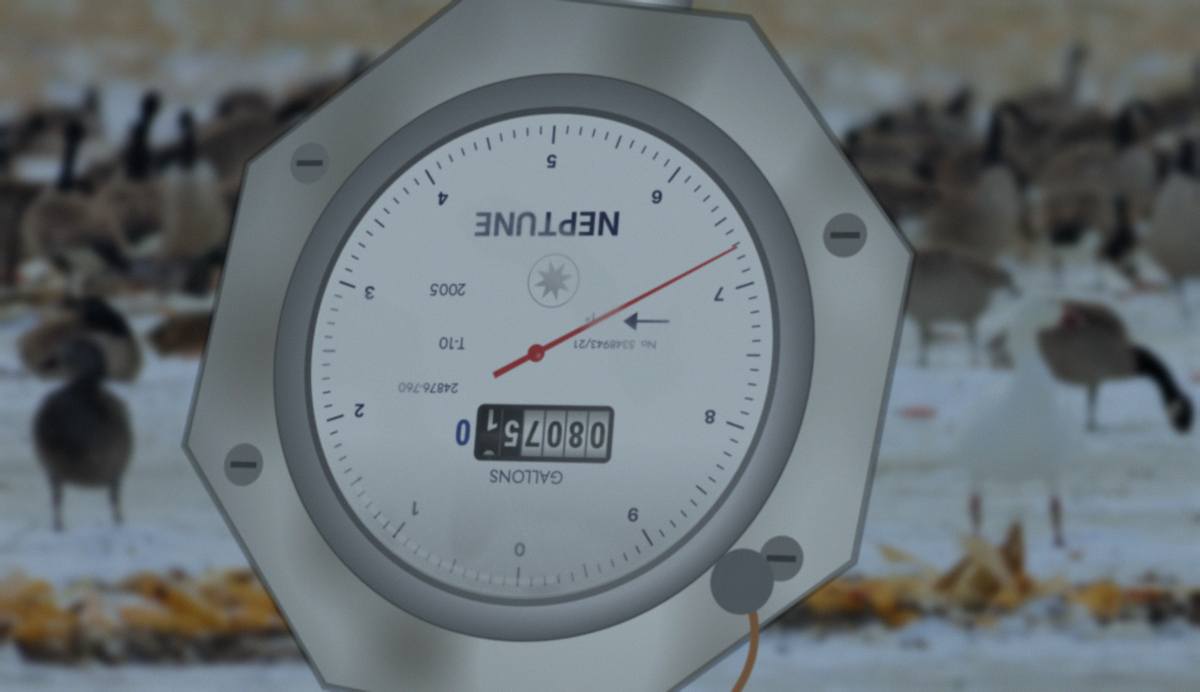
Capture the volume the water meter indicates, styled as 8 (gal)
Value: 807506.7 (gal)
